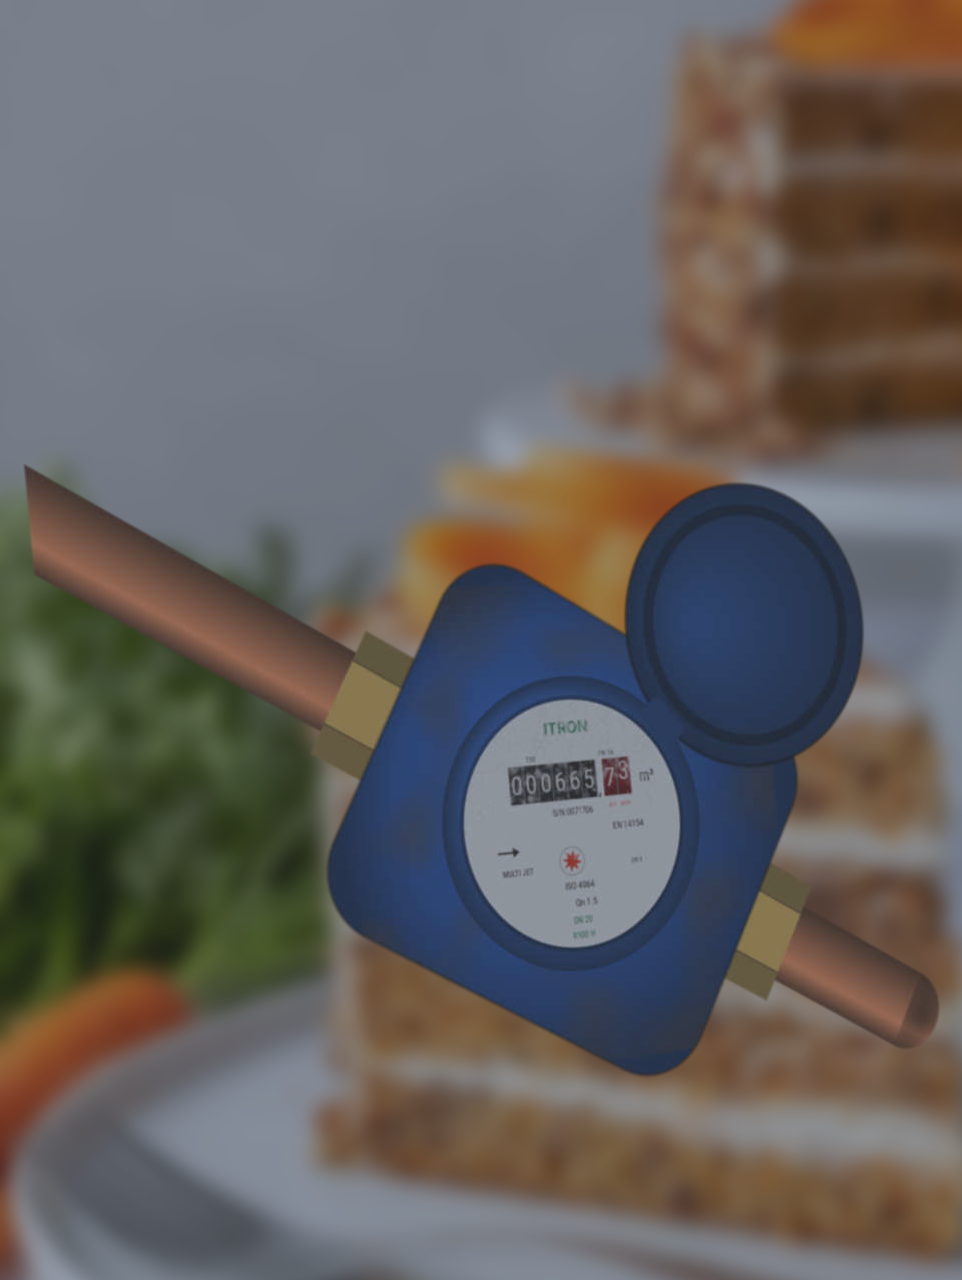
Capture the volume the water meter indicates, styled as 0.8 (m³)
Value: 665.73 (m³)
